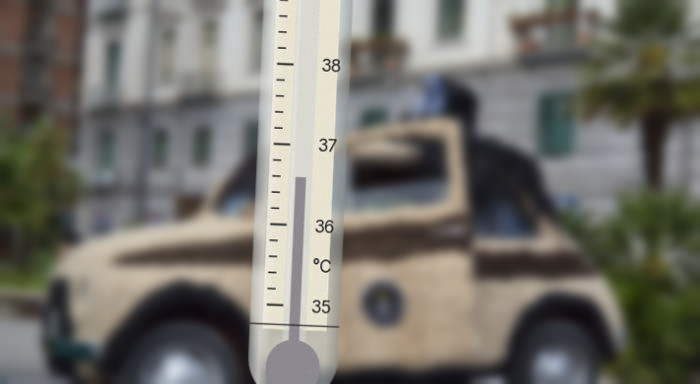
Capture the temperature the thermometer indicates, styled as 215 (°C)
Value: 36.6 (°C)
